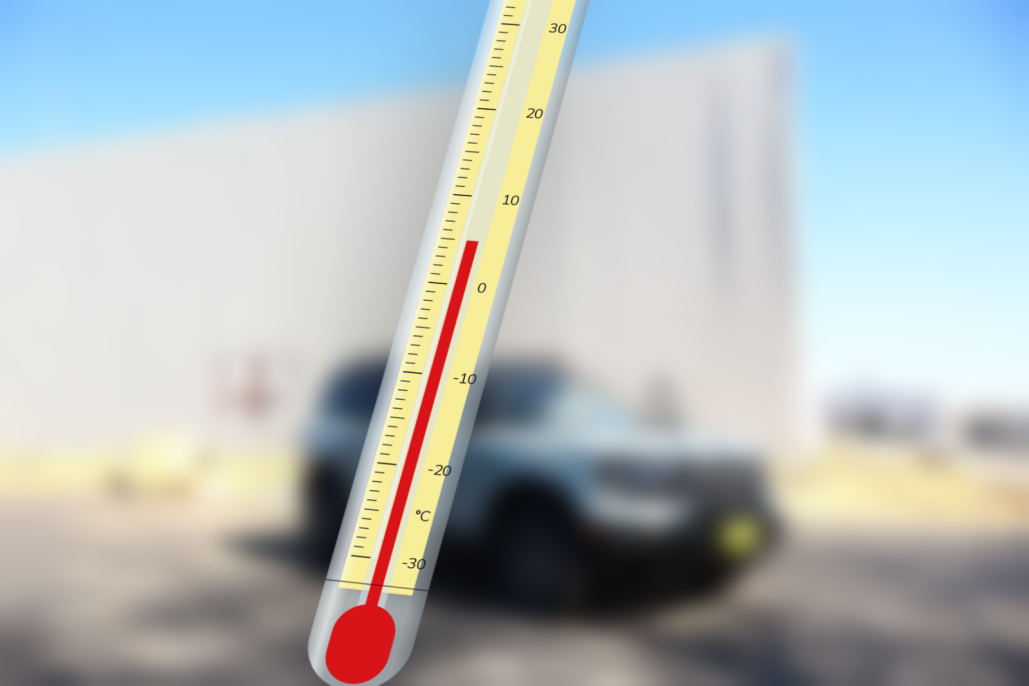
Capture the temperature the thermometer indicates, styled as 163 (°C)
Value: 5 (°C)
